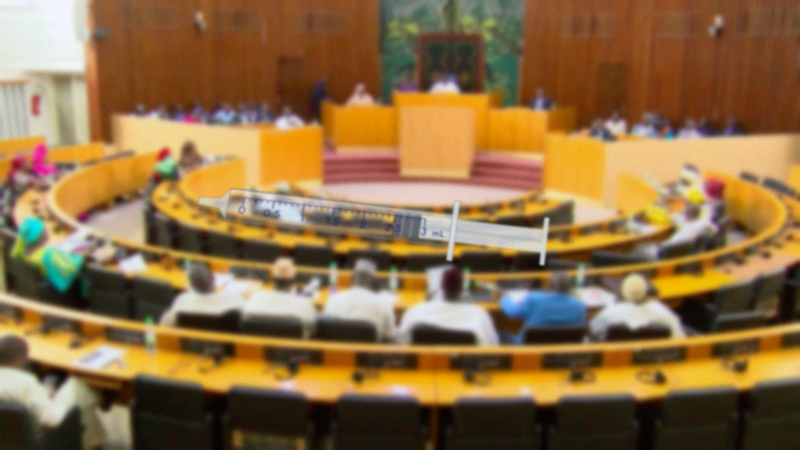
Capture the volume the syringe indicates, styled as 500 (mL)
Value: 2.5 (mL)
